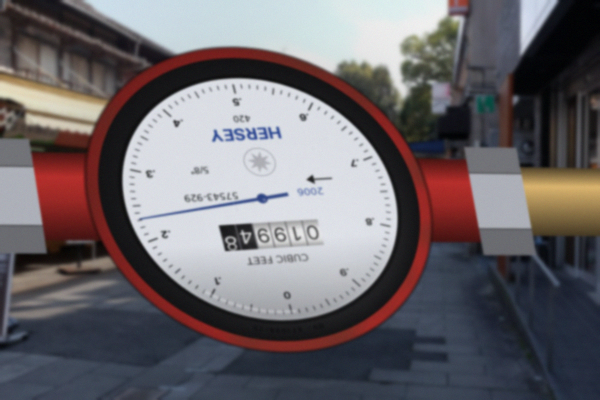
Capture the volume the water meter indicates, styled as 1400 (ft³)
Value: 19948.23 (ft³)
